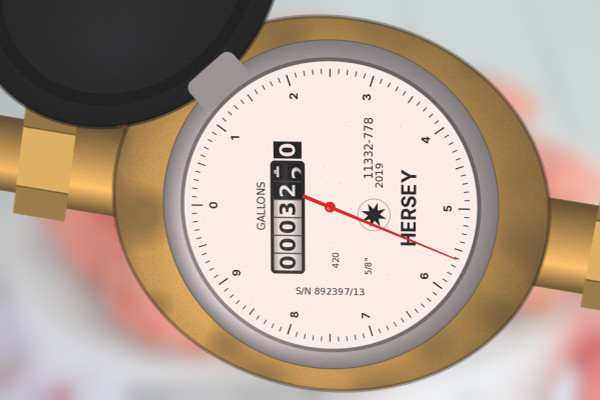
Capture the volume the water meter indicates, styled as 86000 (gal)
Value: 3215.6 (gal)
